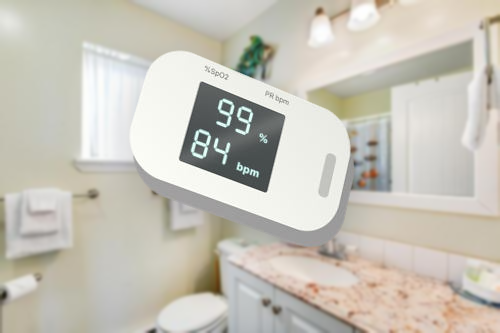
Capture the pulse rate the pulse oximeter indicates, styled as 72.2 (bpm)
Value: 84 (bpm)
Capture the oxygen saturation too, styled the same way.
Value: 99 (%)
